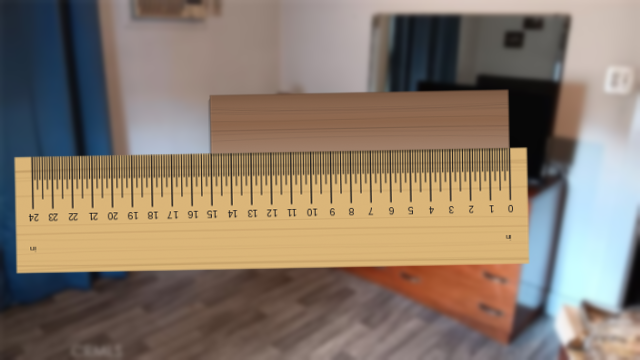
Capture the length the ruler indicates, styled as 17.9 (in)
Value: 15 (in)
